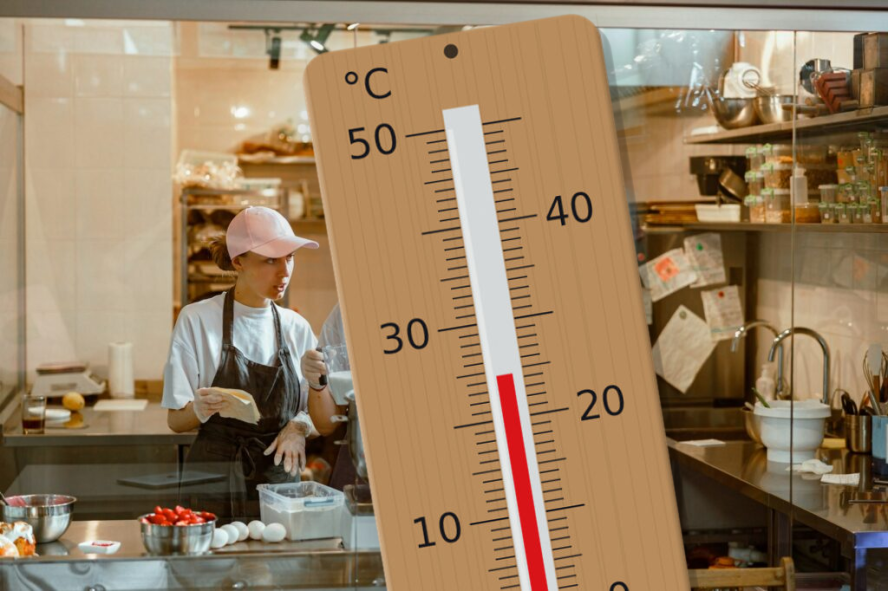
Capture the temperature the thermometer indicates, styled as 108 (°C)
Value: 24.5 (°C)
